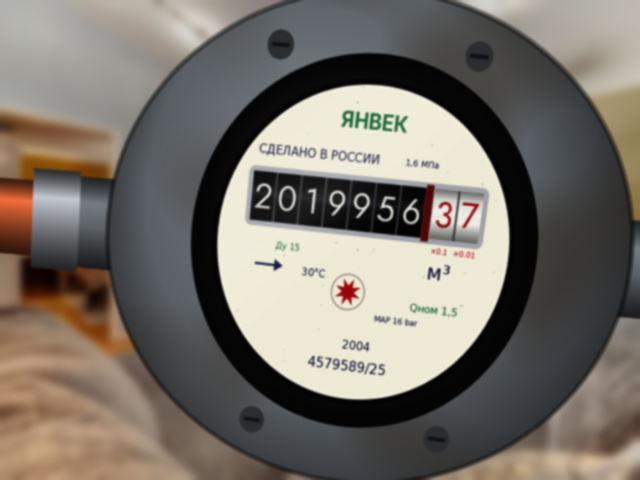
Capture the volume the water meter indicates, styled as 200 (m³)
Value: 2019956.37 (m³)
